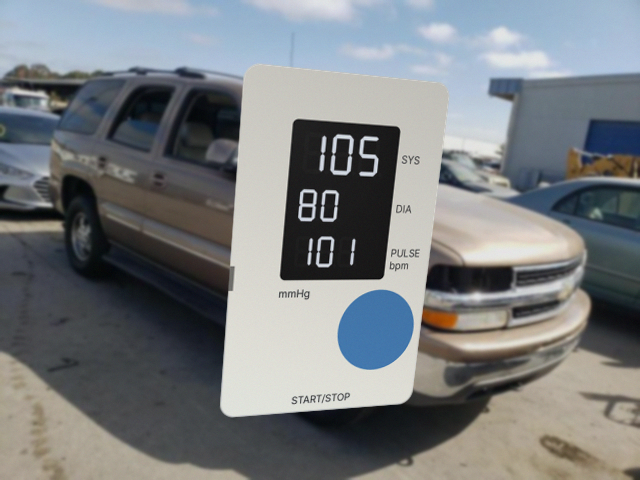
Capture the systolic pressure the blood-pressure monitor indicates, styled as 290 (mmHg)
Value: 105 (mmHg)
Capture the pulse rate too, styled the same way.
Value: 101 (bpm)
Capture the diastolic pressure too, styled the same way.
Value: 80 (mmHg)
